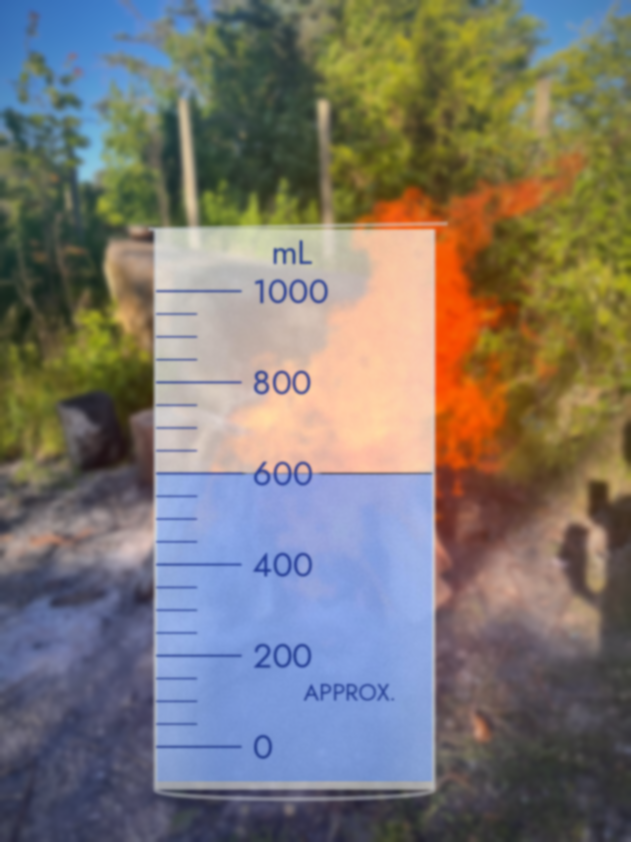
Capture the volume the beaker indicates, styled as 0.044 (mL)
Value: 600 (mL)
